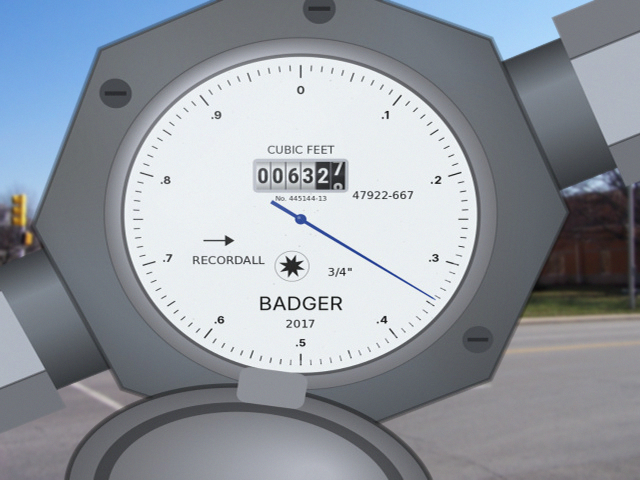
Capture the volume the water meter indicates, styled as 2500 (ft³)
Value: 6327.34 (ft³)
